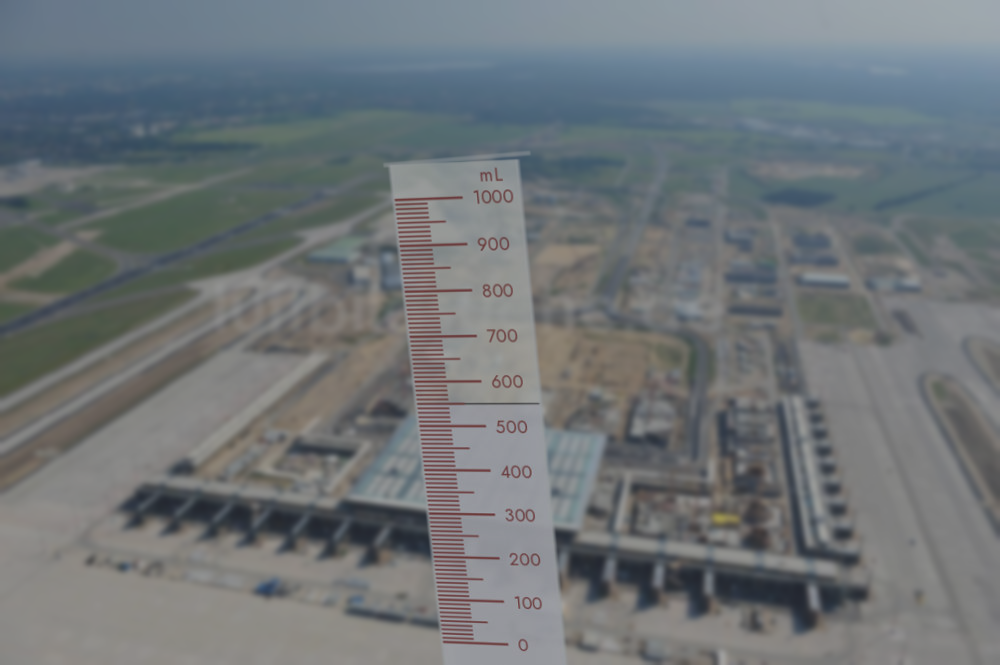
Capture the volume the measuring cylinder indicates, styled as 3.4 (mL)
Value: 550 (mL)
